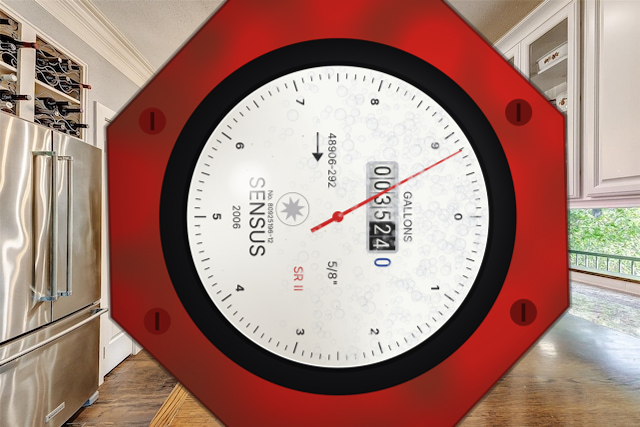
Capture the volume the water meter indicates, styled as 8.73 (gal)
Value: 35239.2 (gal)
